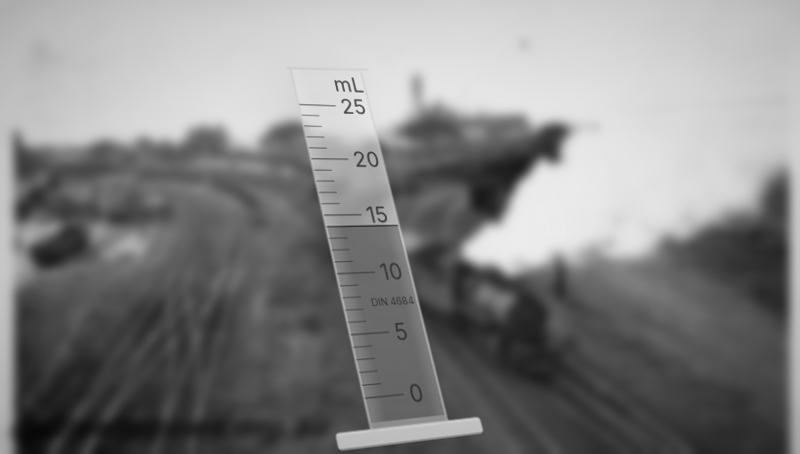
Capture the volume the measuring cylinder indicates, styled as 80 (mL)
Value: 14 (mL)
